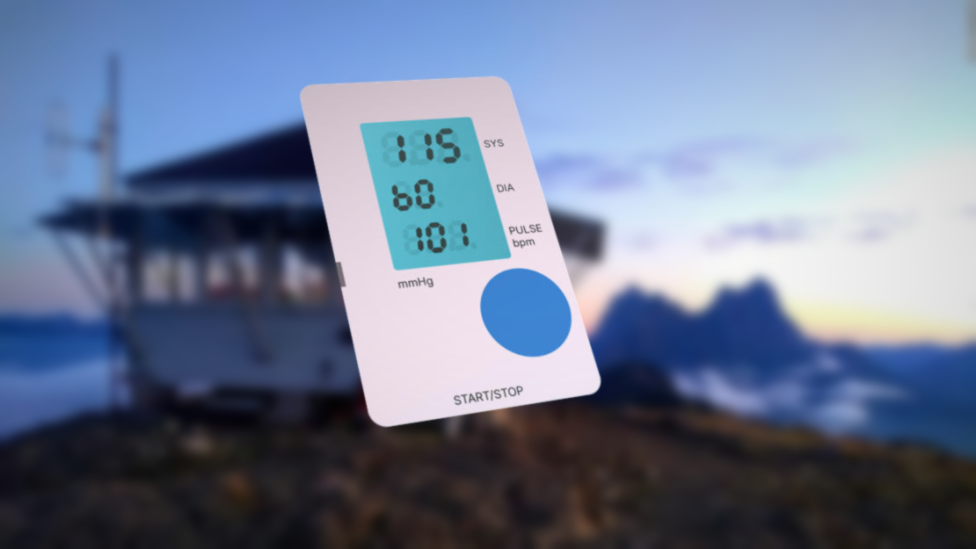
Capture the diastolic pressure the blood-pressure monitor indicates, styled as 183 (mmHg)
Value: 60 (mmHg)
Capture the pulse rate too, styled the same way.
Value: 101 (bpm)
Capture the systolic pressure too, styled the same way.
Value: 115 (mmHg)
